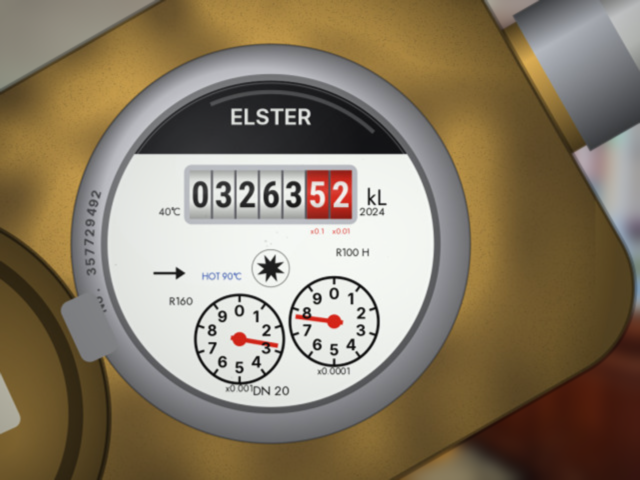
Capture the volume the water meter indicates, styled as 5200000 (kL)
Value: 3263.5227 (kL)
